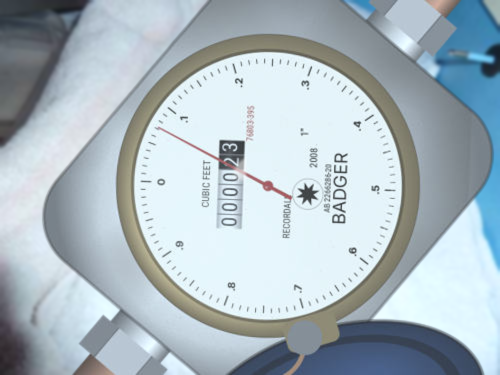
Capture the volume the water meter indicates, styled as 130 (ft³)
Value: 23.07 (ft³)
